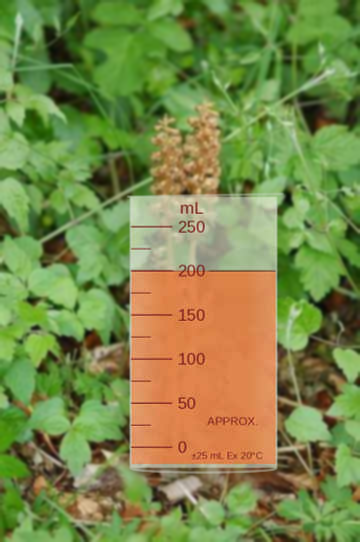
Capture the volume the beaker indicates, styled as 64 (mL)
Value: 200 (mL)
